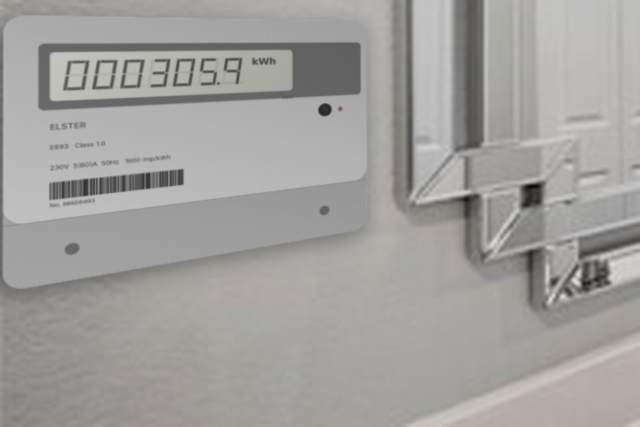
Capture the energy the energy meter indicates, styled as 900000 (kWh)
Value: 305.9 (kWh)
